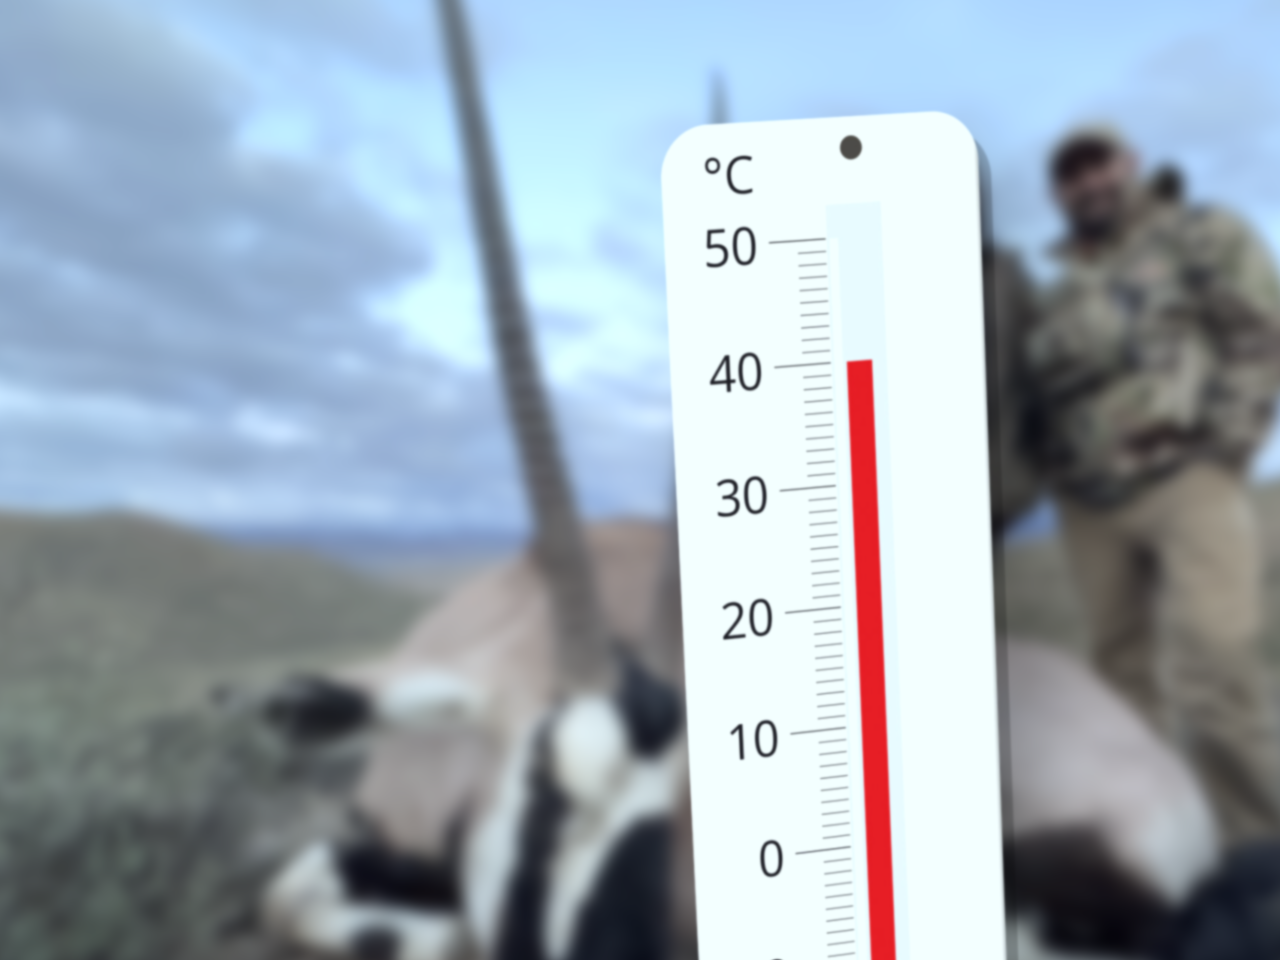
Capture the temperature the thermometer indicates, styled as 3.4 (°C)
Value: 40 (°C)
